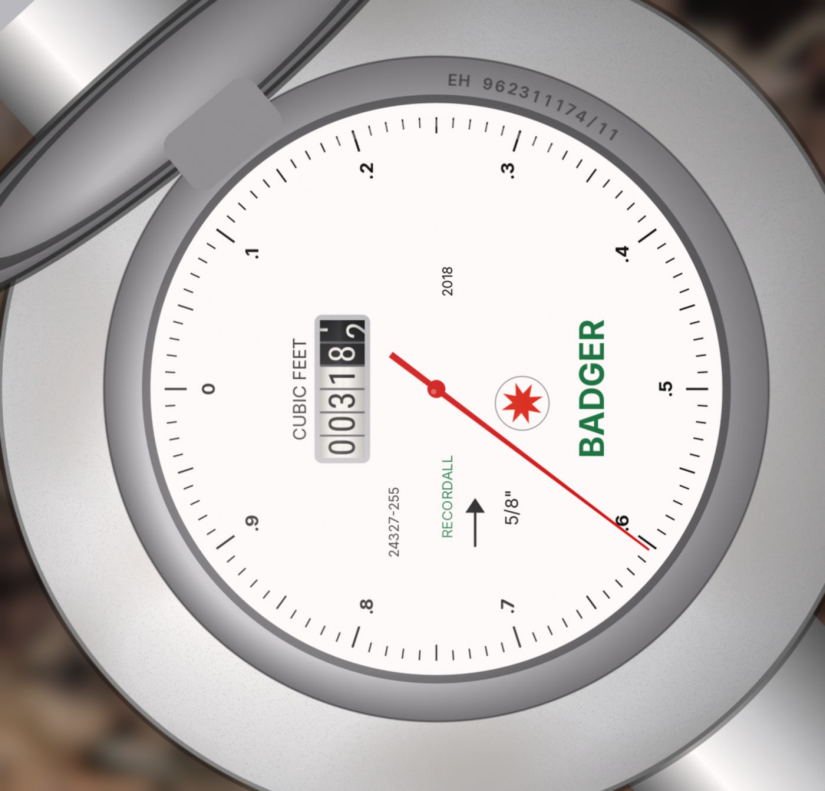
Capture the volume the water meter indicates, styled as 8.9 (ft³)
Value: 3181.60 (ft³)
